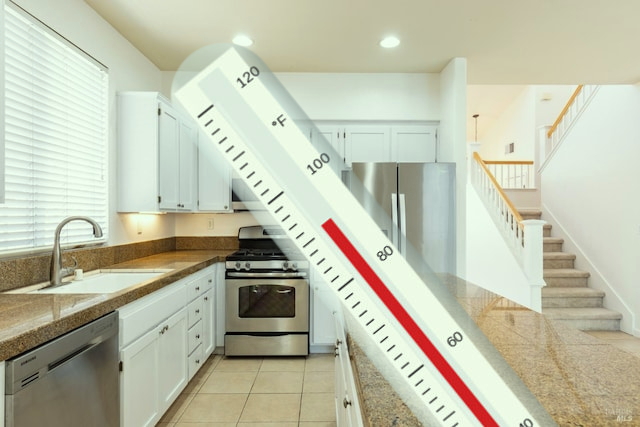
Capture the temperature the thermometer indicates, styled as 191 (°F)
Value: 91 (°F)
